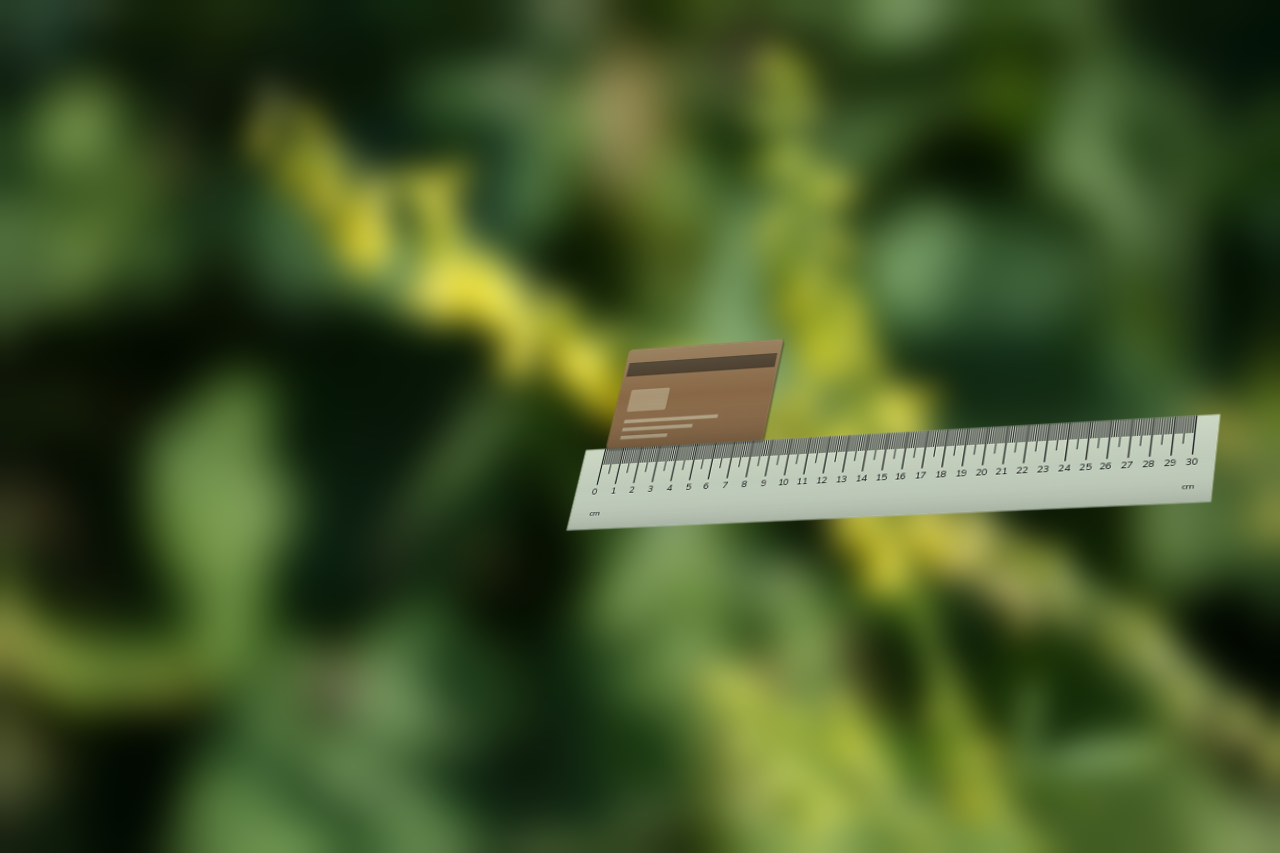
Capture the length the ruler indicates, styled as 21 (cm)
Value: 8.5 (cm)
